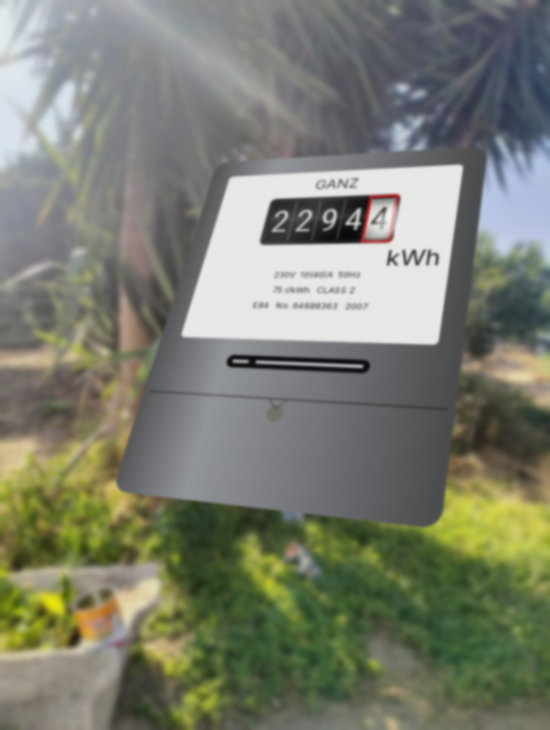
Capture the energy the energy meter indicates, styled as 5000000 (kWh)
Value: 2294.4 (kWh)
